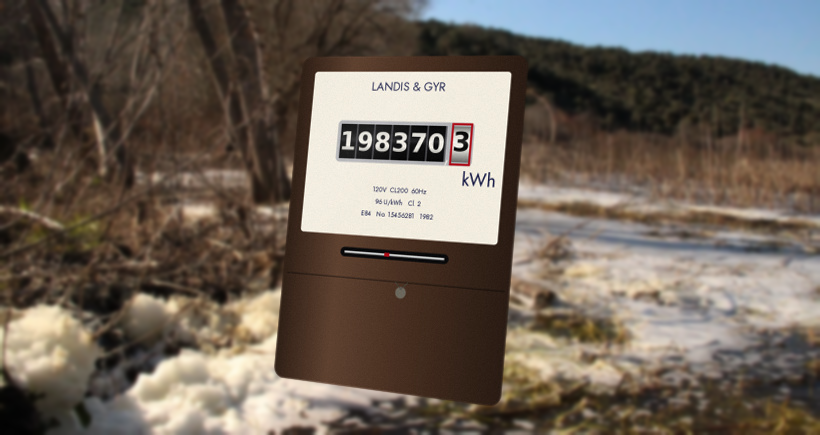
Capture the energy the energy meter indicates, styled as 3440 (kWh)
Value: 198370.3 (kWh)
